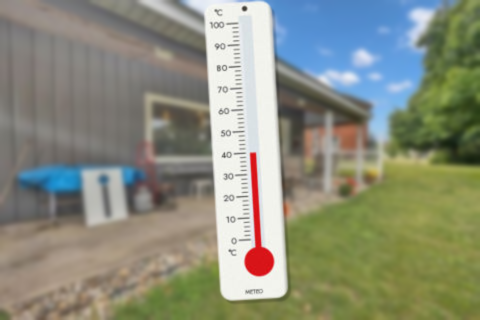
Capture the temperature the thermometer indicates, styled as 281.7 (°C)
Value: 40 (°C)
